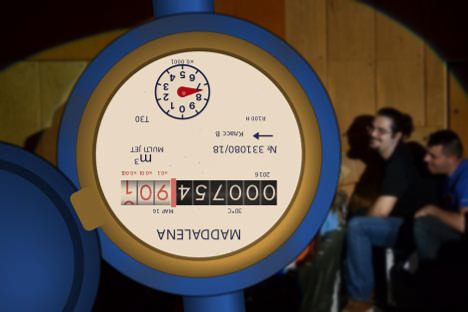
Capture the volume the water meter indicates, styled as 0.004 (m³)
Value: 754.9007 (m³)
